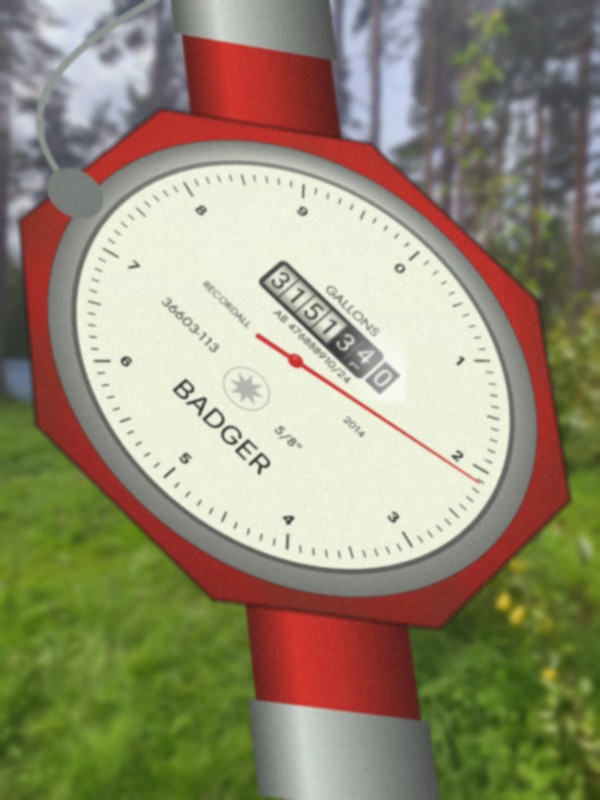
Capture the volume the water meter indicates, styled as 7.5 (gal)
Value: 3151342.1 (gal)
